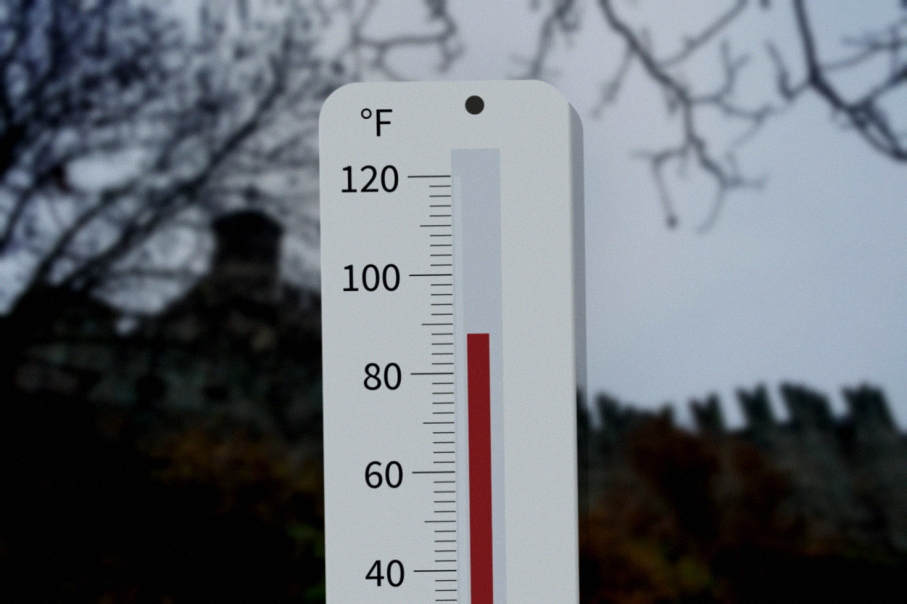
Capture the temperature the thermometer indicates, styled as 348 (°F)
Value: 88 (°F)
